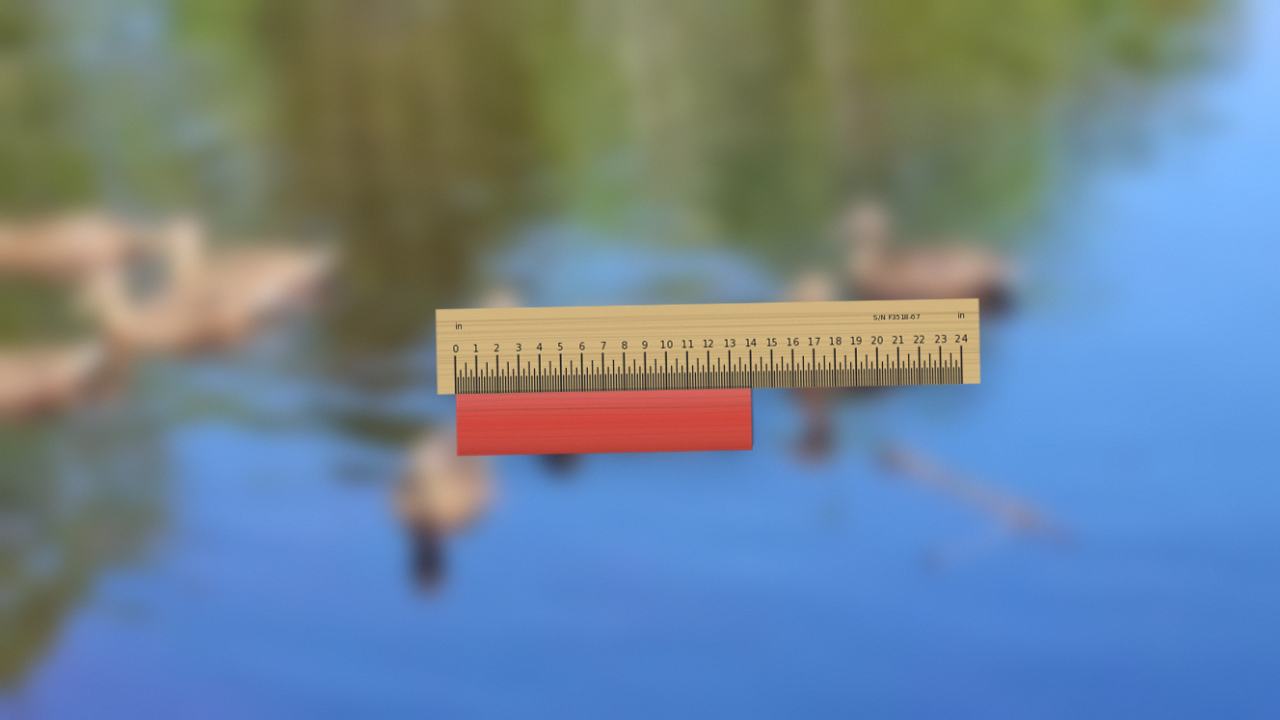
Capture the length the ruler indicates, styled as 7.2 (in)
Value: 14 (in)
